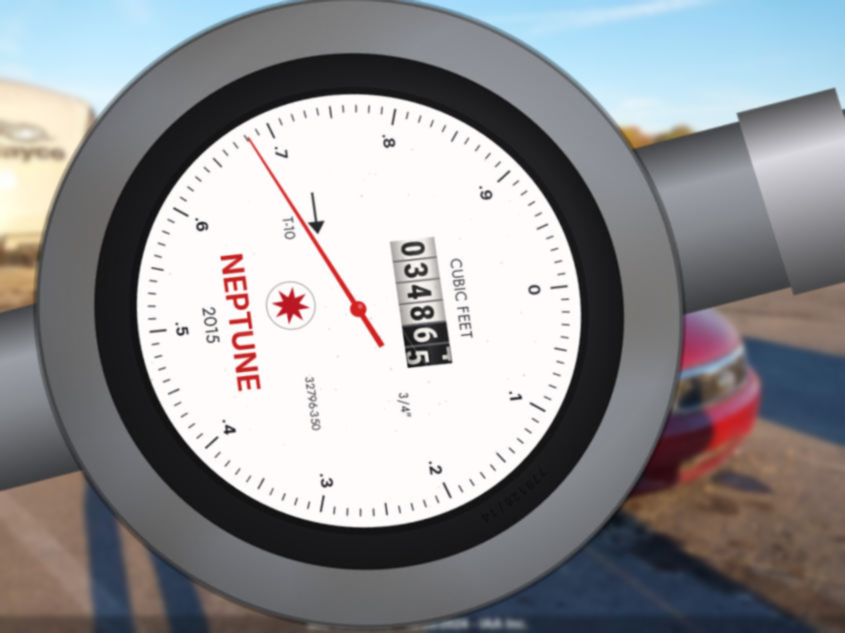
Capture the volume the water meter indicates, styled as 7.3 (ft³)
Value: 34864.68 (ft³)
